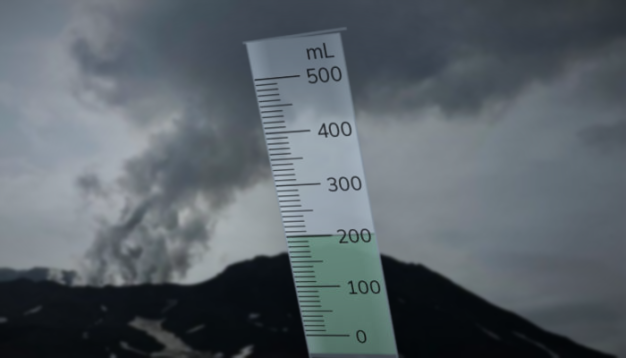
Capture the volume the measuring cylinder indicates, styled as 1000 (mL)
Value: 200 (mL)
